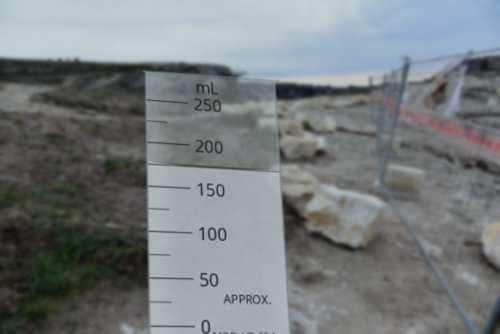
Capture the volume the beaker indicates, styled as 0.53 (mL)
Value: 175 (mL)
